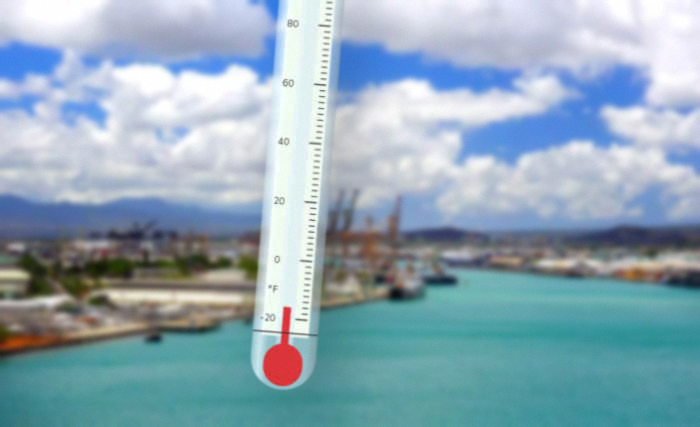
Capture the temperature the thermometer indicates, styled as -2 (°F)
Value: -16 (°F)
